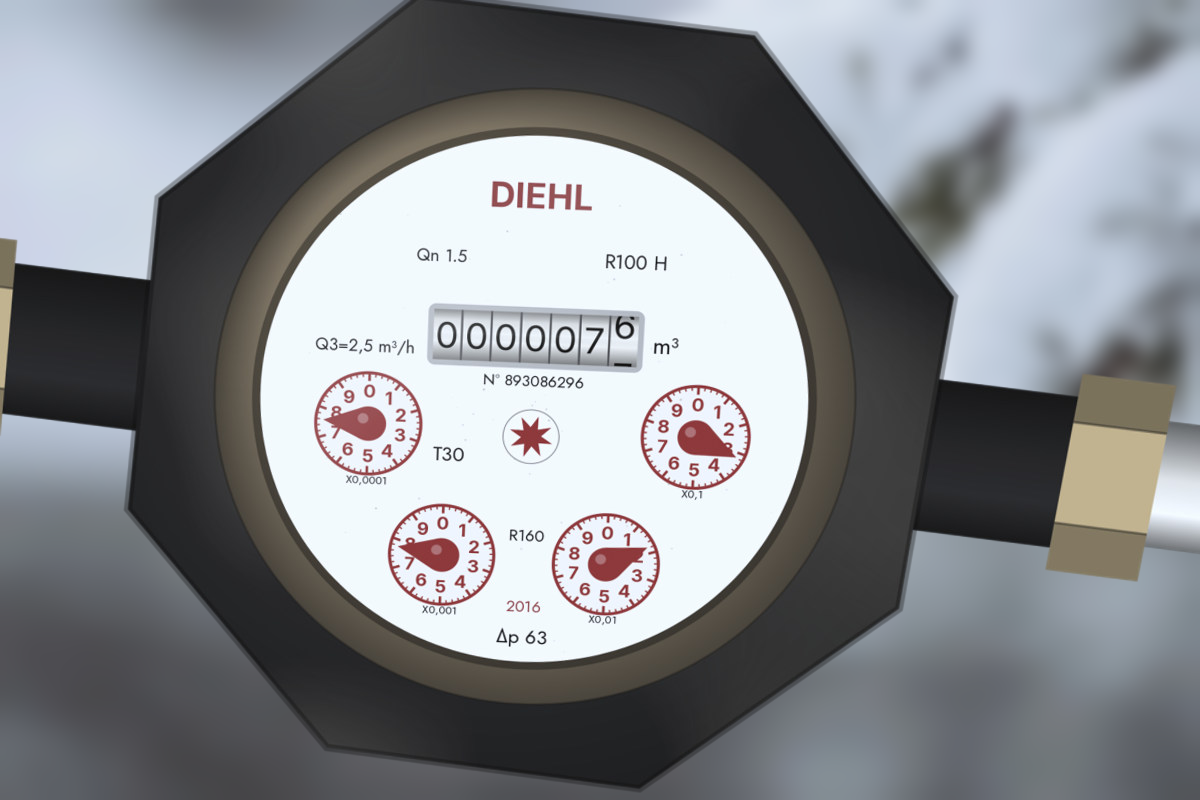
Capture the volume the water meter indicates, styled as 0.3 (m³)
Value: 76.3177 (m³)
